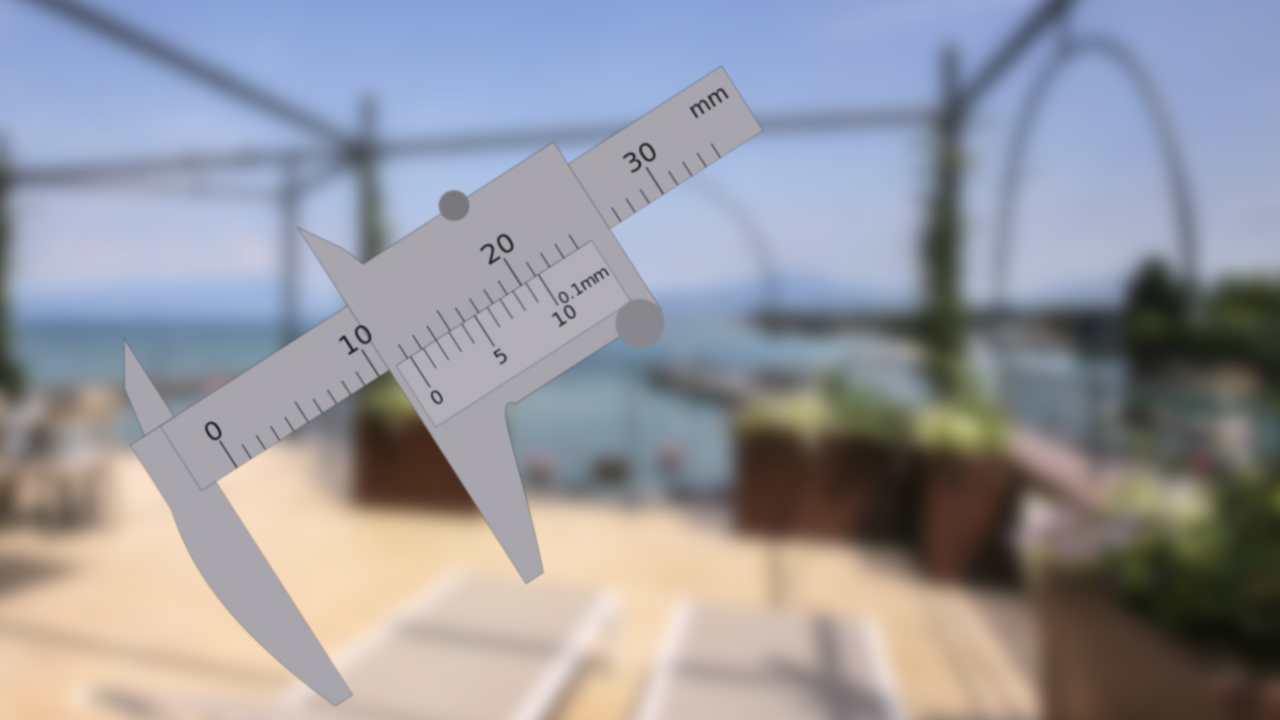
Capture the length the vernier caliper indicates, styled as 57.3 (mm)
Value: 12.2 (mm)
